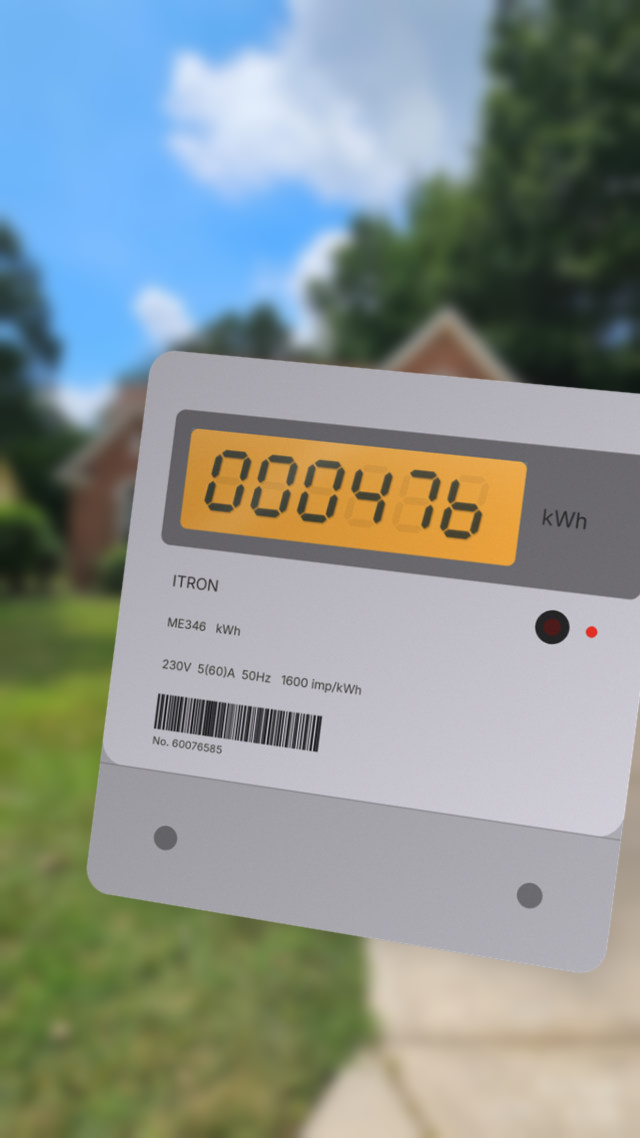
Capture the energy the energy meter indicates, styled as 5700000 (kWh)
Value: 476 (kWh)
